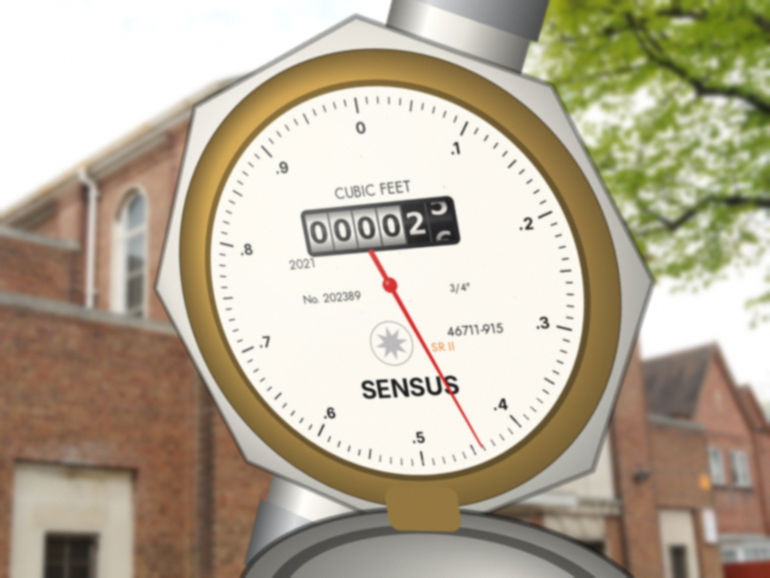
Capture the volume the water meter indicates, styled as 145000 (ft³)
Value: 25.44 (ft³)
